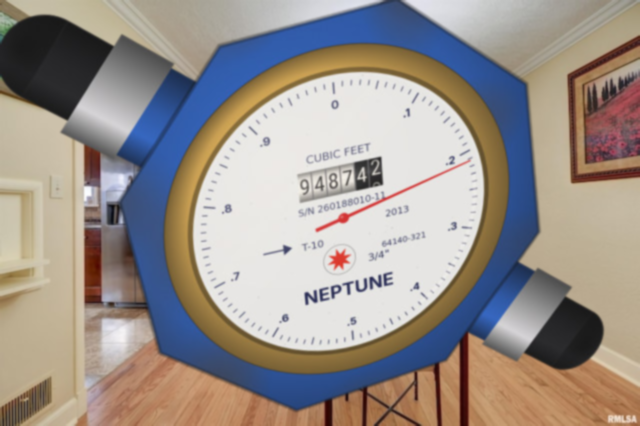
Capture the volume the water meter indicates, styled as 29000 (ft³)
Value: 948742.21 (ft³)
